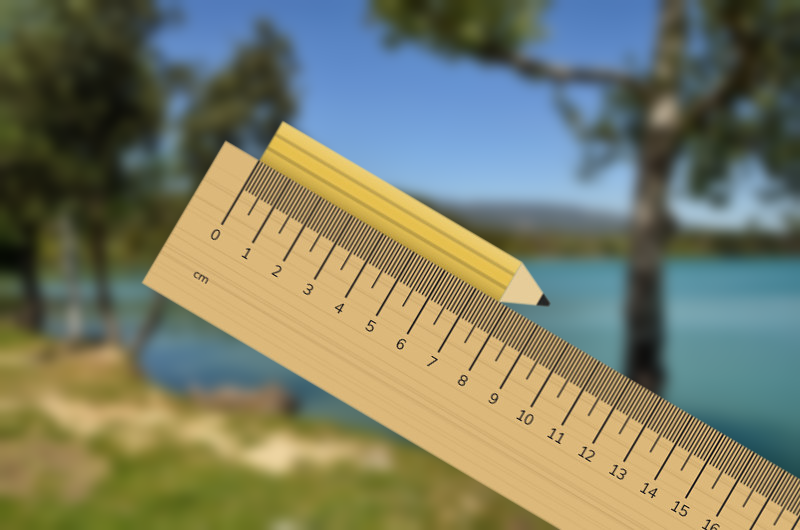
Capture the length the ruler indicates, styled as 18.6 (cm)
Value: 9 (cm)
